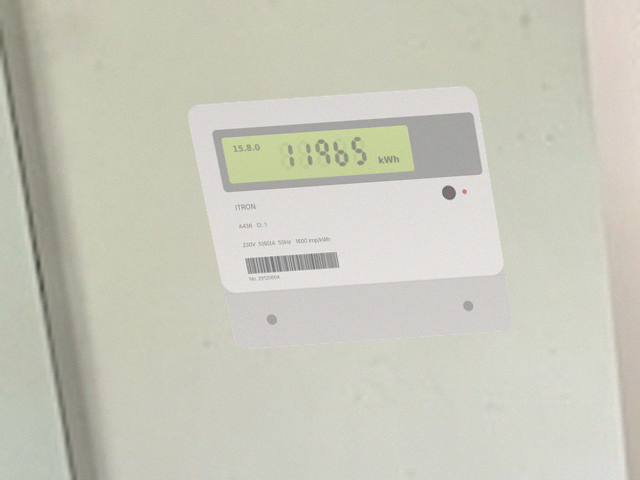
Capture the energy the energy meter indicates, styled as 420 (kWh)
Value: 11965 (kWh)
